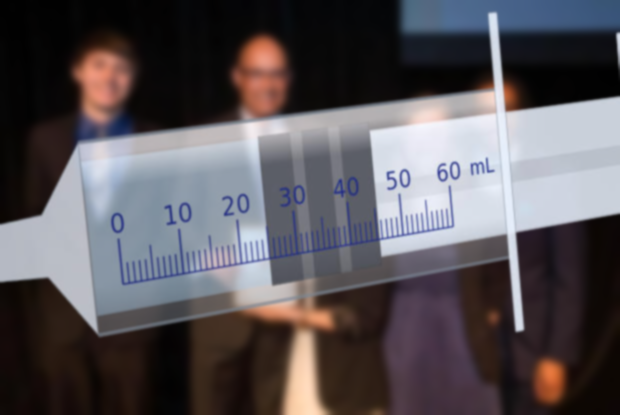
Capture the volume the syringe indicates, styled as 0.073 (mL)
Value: 25 (mL)
